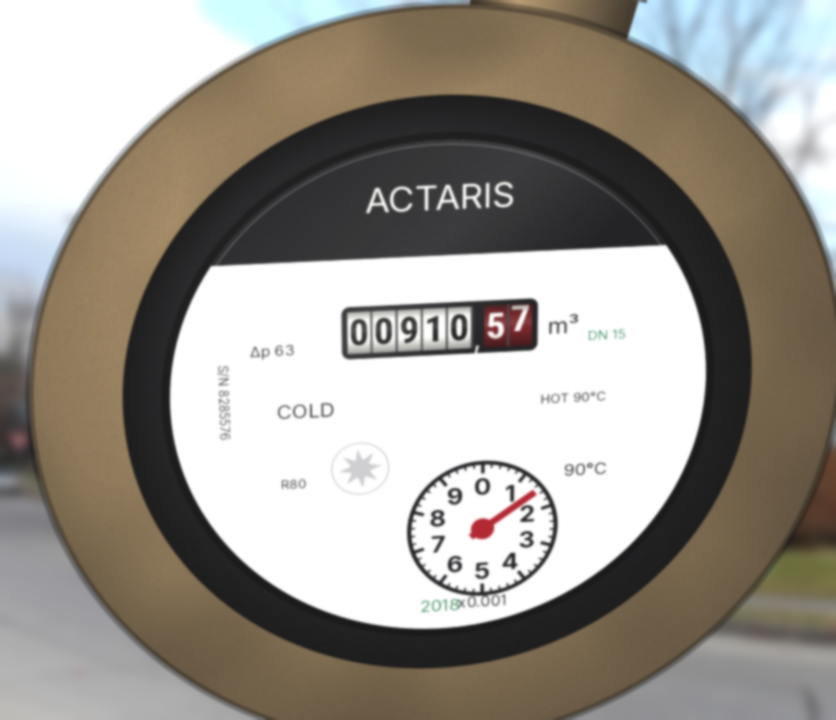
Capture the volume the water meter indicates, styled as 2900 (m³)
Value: 910.571 (m³)
